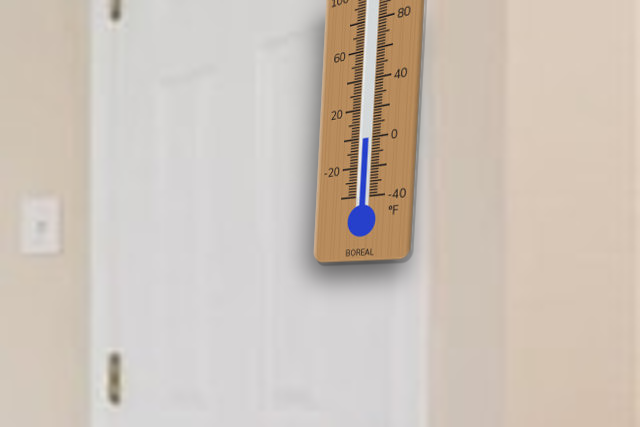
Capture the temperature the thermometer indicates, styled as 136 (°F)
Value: 0 (°F)
